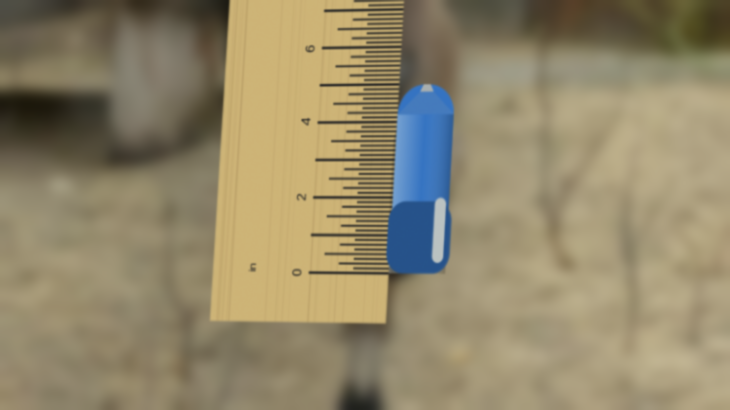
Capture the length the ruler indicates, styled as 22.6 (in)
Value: 5 (in)
